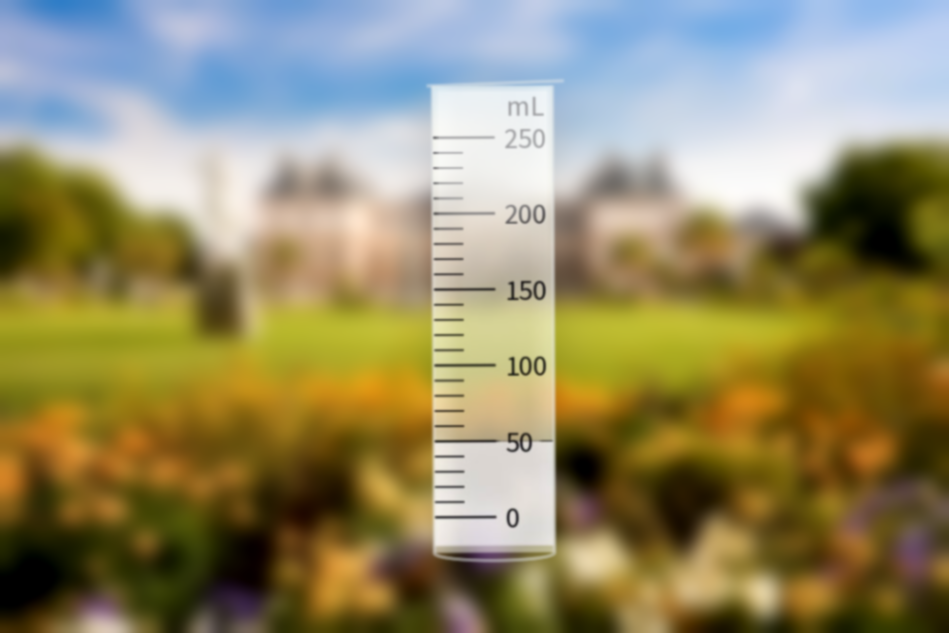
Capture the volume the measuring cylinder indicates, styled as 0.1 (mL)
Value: 50 (mL)
